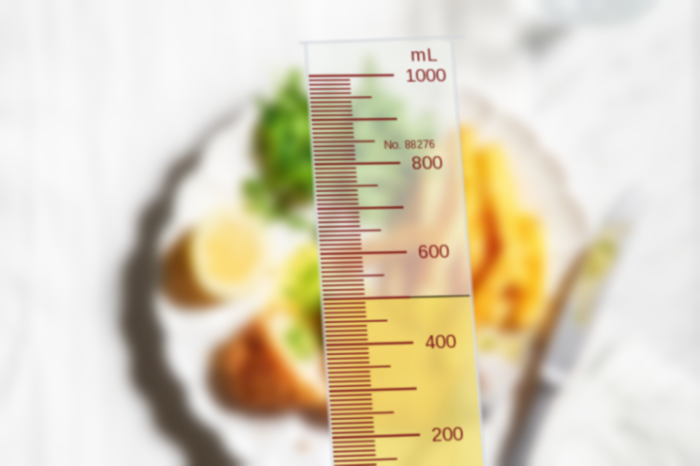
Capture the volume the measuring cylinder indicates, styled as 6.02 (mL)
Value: 500 (mL)
